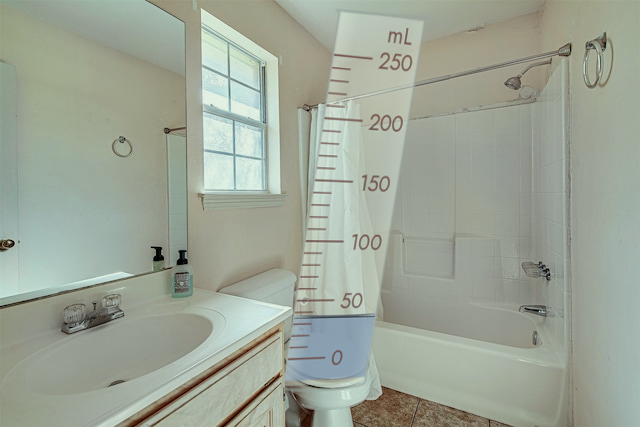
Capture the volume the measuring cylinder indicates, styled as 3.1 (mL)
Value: 35 (mL)
